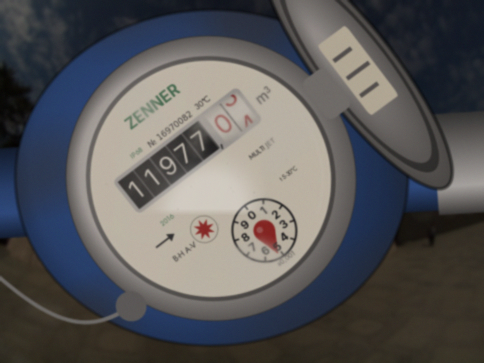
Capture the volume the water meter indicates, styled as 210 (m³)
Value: 11977.035 (m³)
